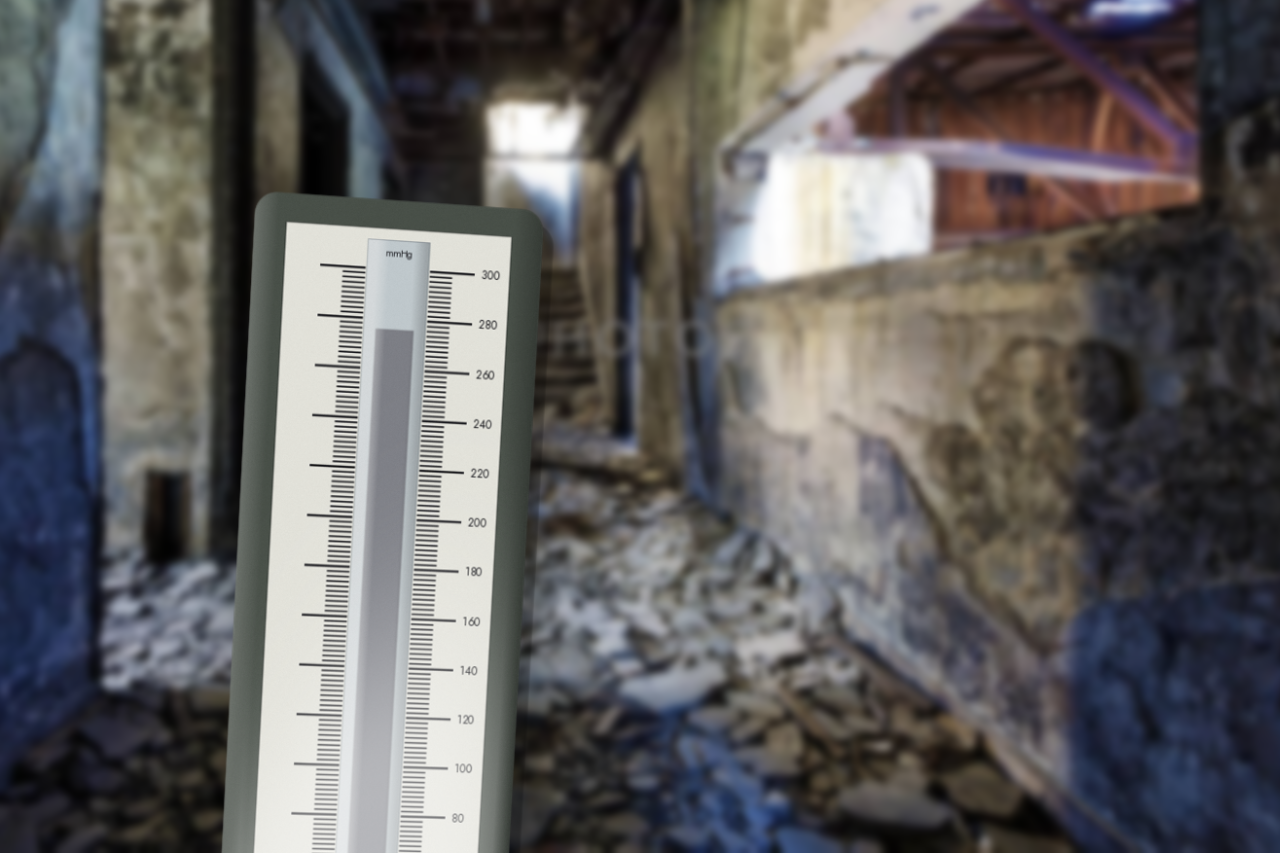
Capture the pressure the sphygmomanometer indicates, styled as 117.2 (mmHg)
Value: 276 (mmHg)
